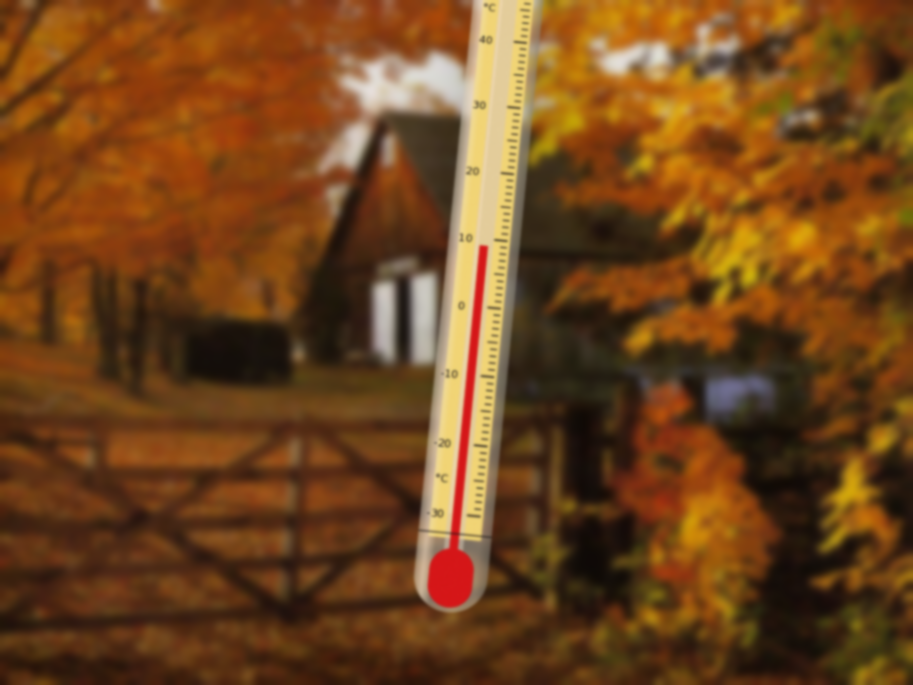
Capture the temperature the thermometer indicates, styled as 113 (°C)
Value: 9 (°C)
